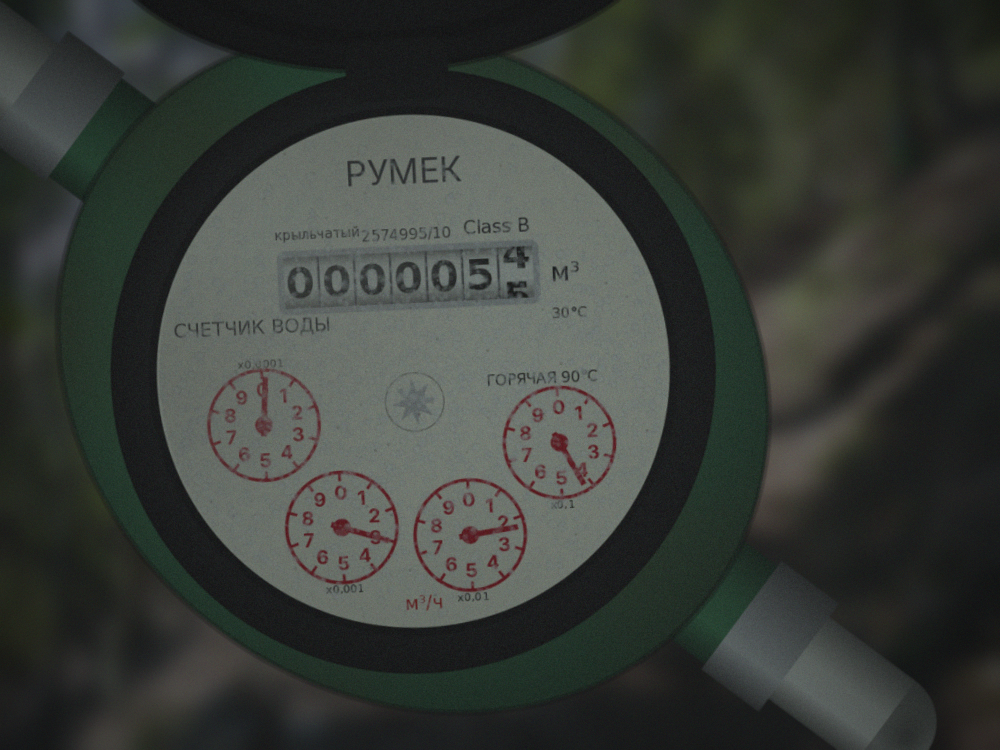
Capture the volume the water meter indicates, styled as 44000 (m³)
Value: 54.4230 (m³)
